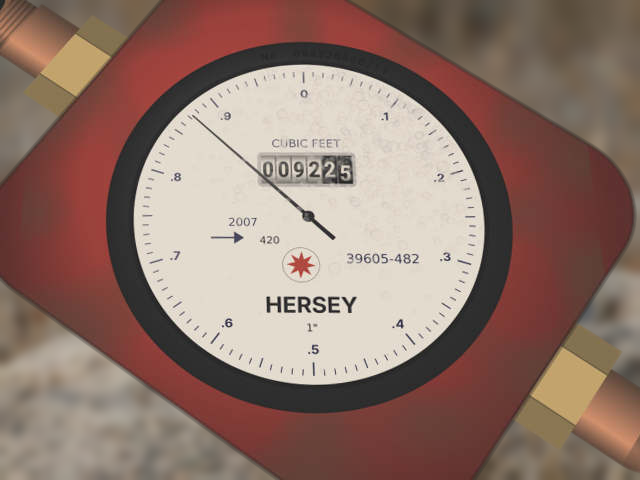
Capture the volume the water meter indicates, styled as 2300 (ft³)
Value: 9224.87 (ft³)
